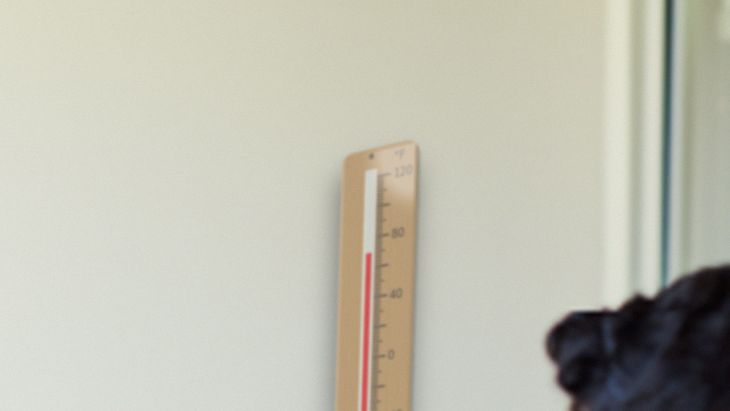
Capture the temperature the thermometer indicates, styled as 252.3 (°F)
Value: 70 (°F)
